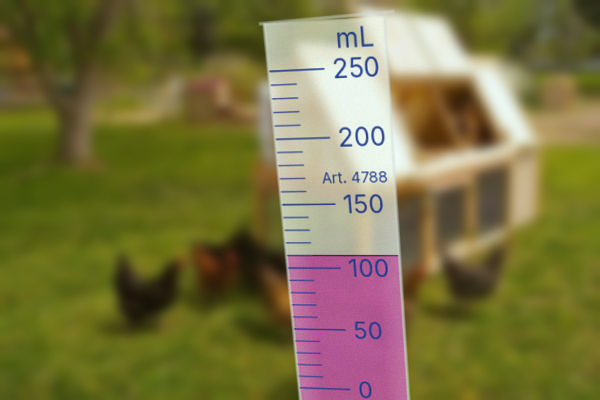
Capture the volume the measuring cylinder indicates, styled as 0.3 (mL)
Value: 110 (mL)
